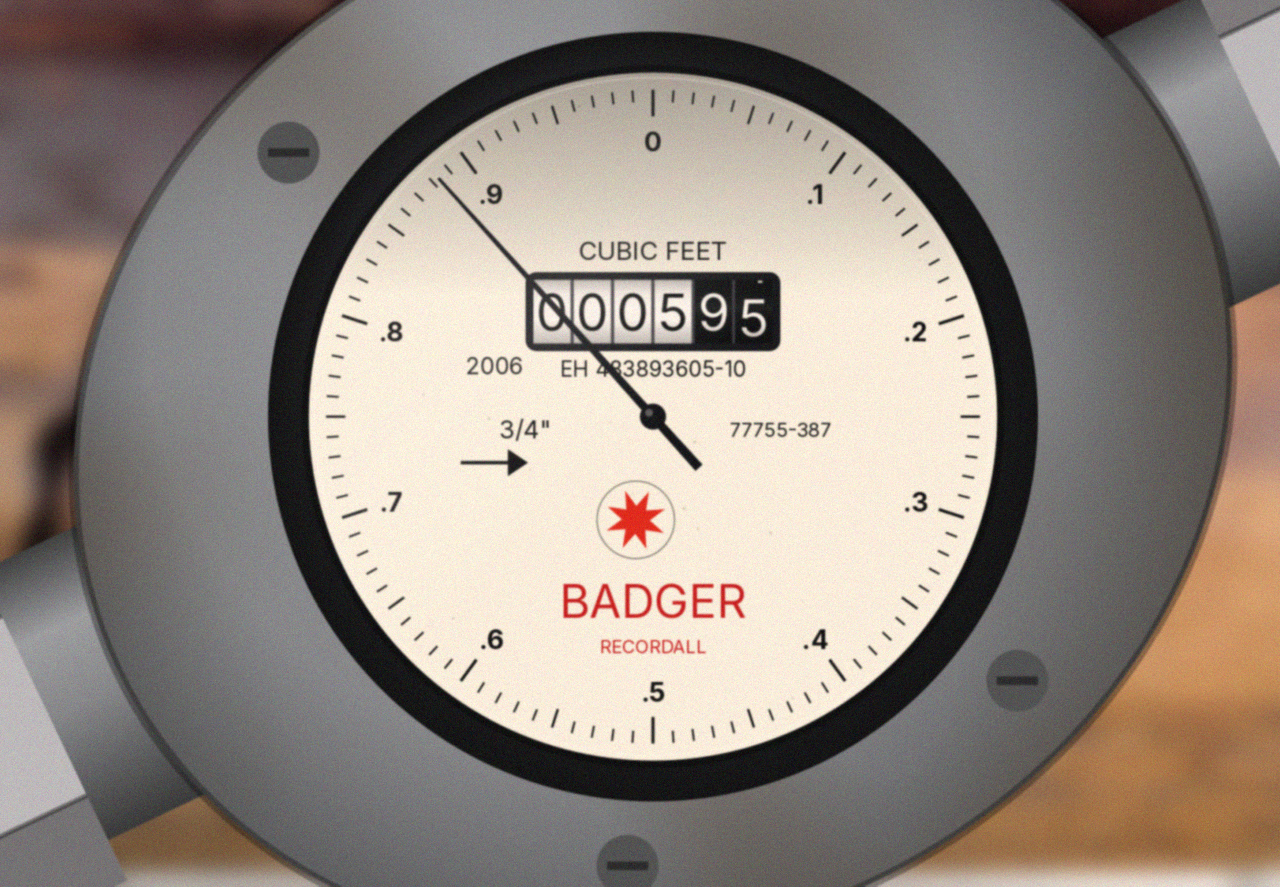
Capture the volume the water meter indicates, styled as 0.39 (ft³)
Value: 594.88 (ft³)
